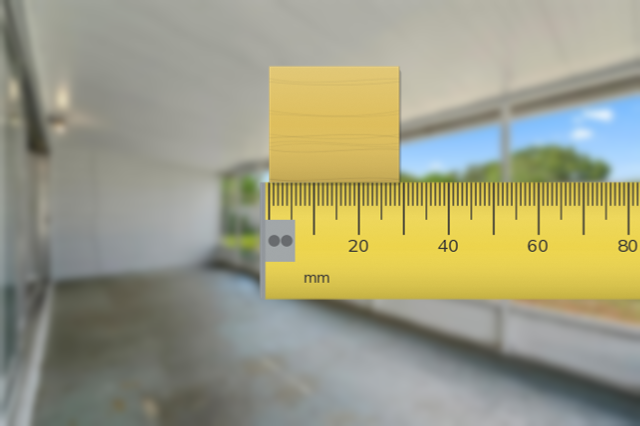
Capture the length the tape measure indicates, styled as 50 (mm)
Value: 29 (mm)
